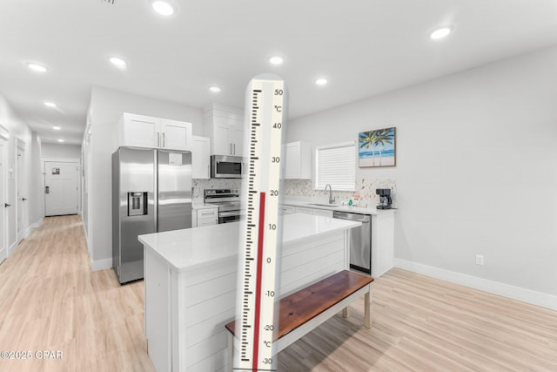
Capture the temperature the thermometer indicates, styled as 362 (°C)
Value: 20 (°C)
